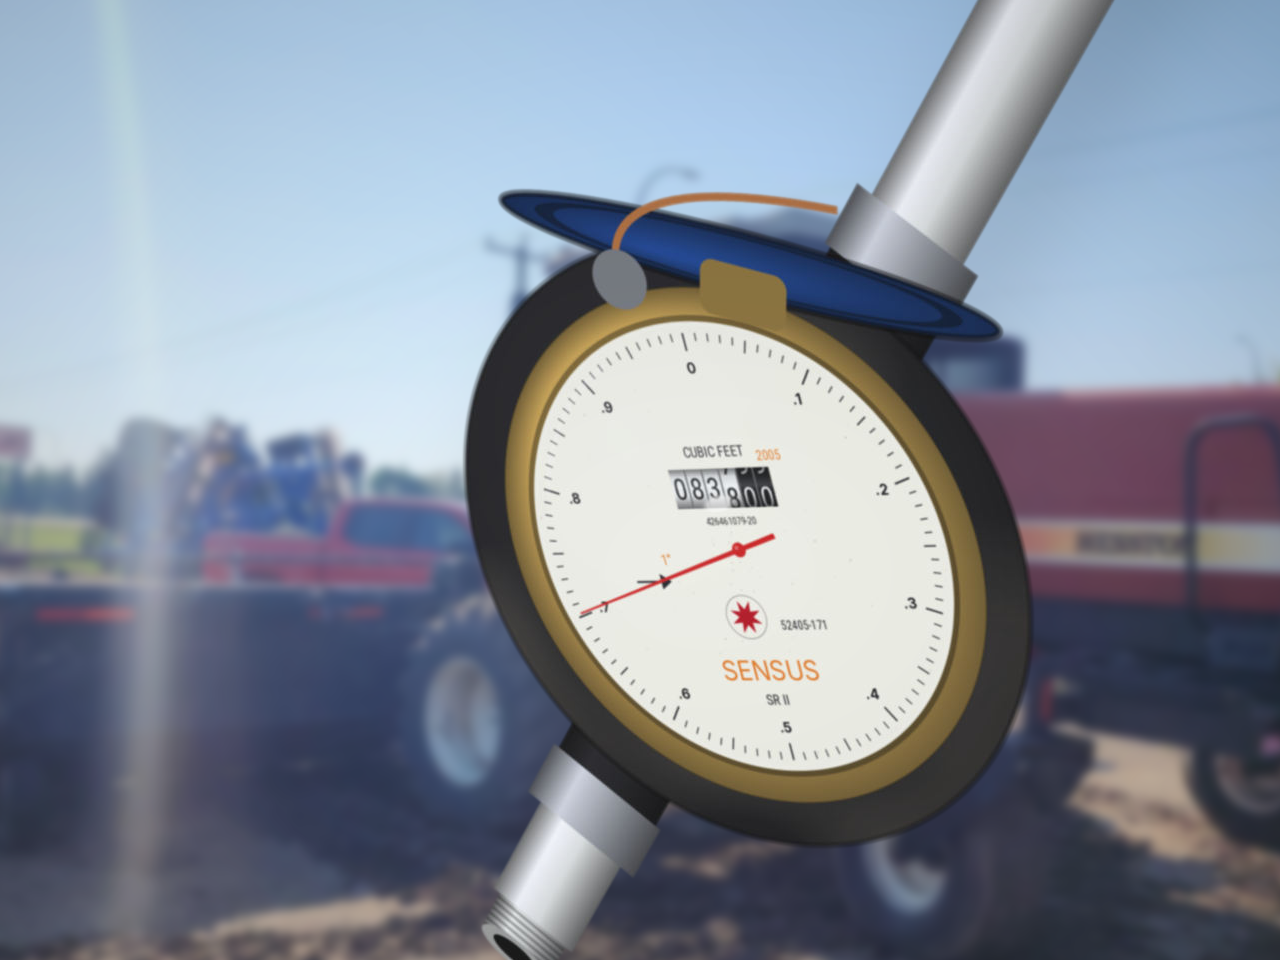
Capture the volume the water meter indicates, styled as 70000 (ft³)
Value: 83799.70 (ft³)
